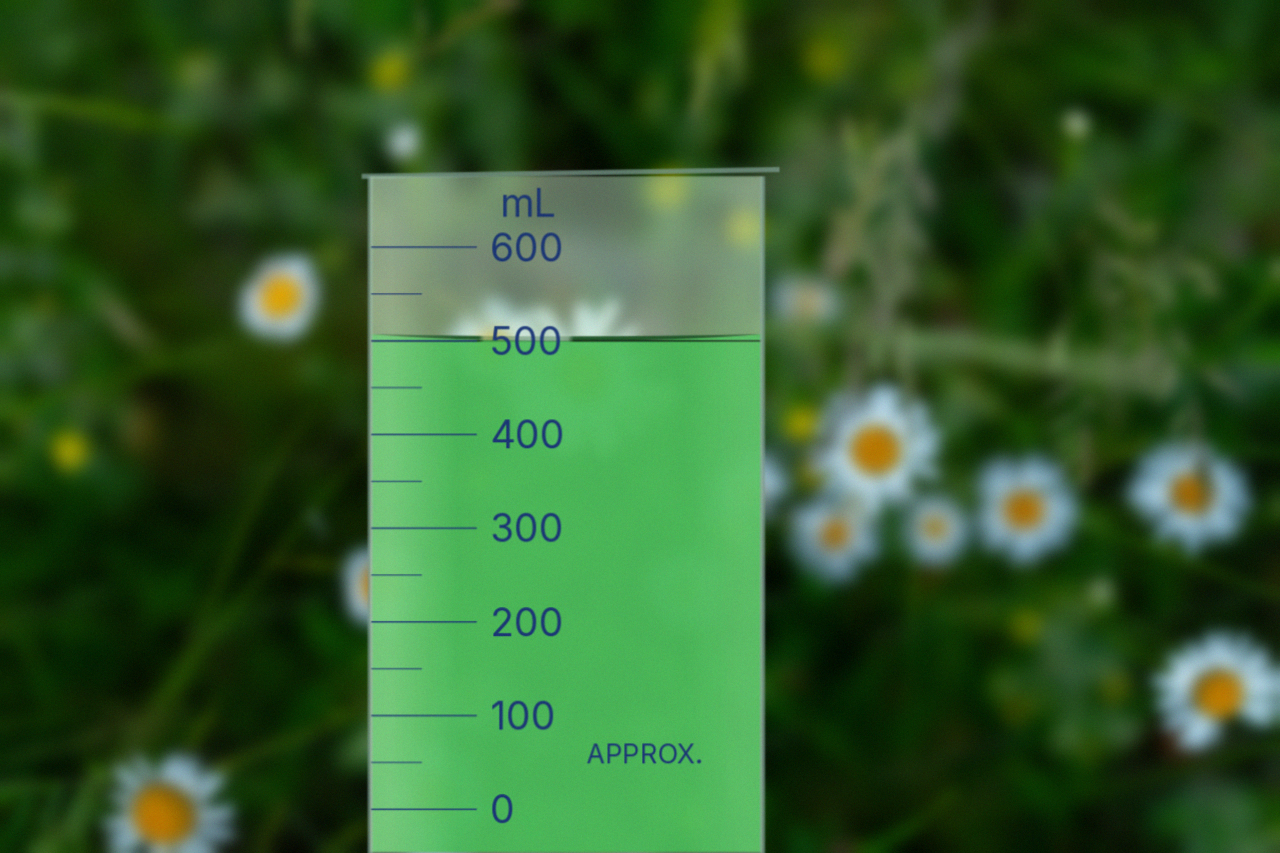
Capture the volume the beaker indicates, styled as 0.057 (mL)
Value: 500 (mL)
